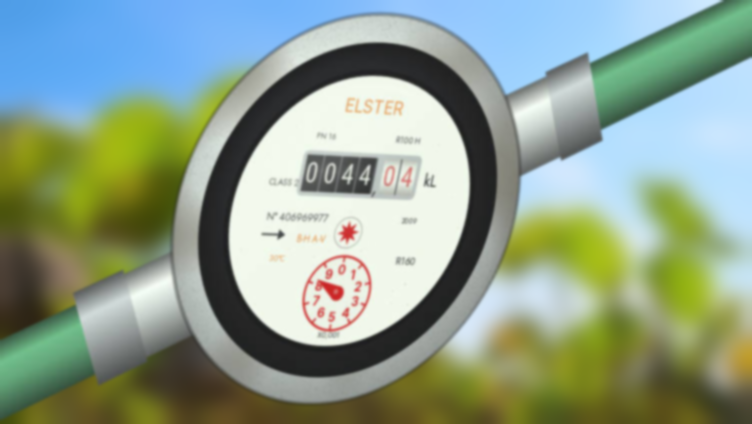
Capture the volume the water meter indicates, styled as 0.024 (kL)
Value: 44.048 (kL)
